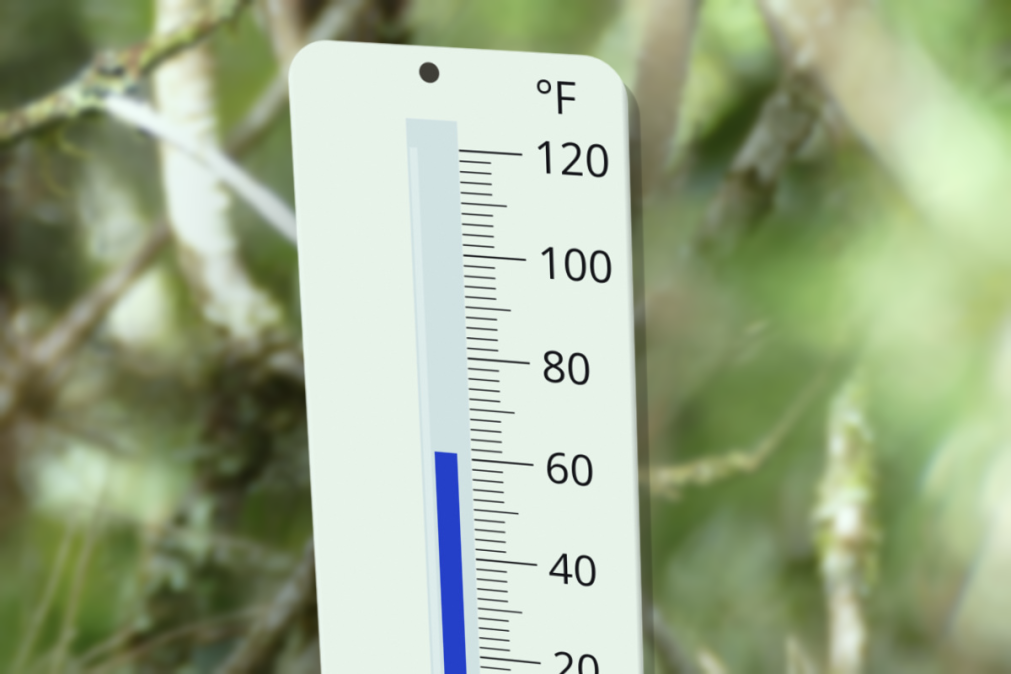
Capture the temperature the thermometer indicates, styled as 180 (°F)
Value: 61 (°F)
